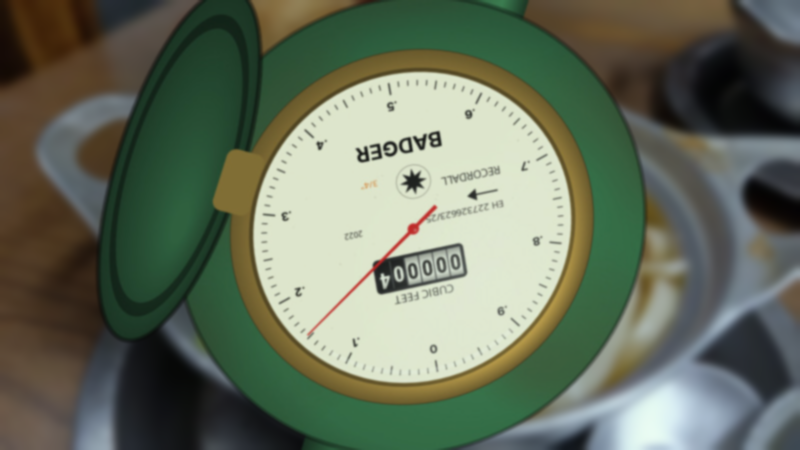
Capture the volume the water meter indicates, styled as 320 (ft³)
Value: 4.15 (ft³)
